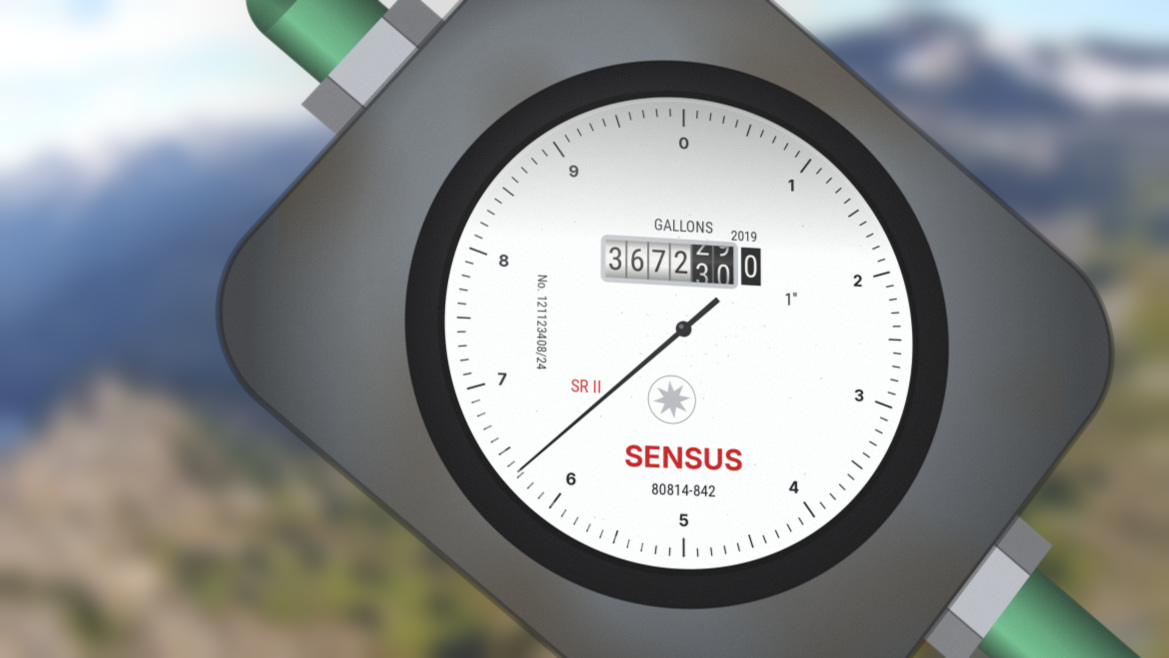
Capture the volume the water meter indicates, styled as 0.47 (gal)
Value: 3672296.3 (gal)
